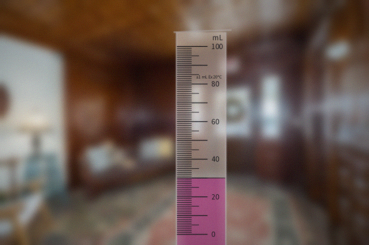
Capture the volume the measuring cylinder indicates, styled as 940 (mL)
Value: 30 (mL)
